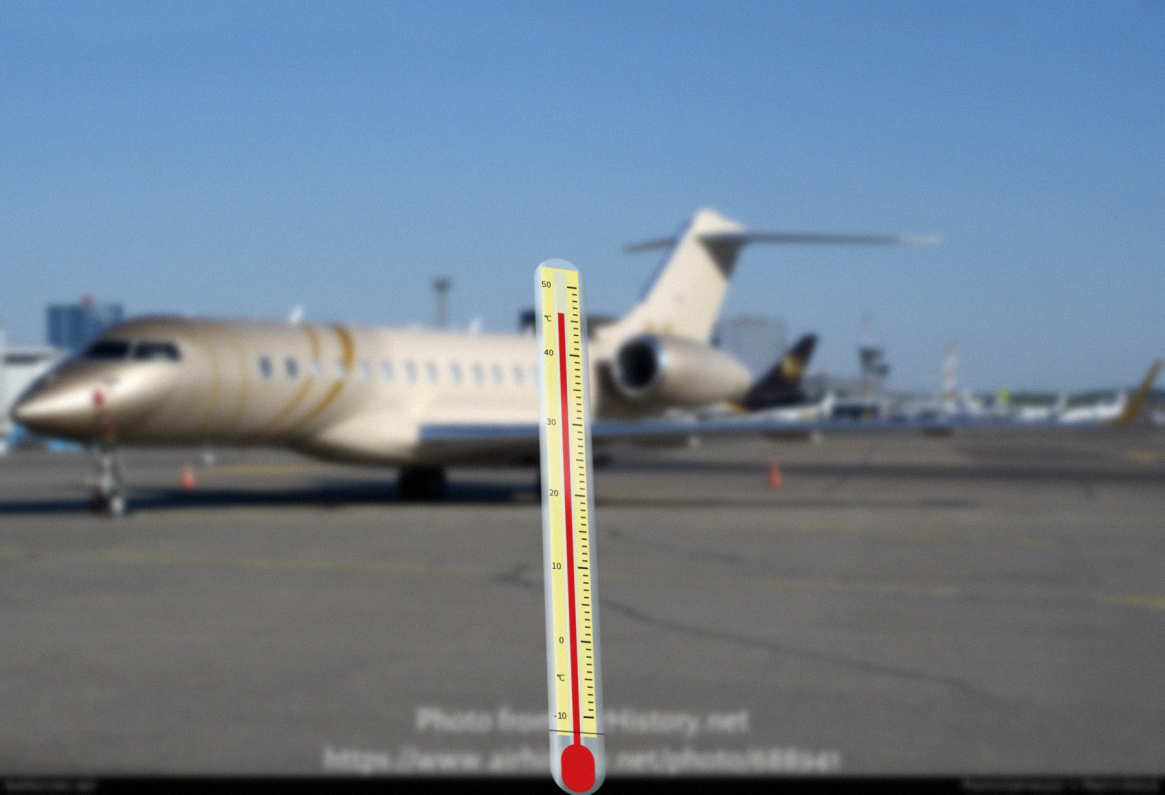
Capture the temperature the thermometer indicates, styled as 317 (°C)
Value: 46 (°C)
